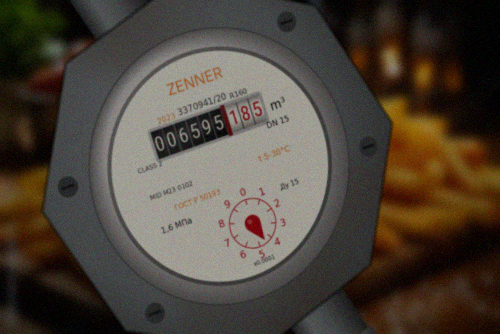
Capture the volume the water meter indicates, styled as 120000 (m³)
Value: 6595.1854 (m³)
